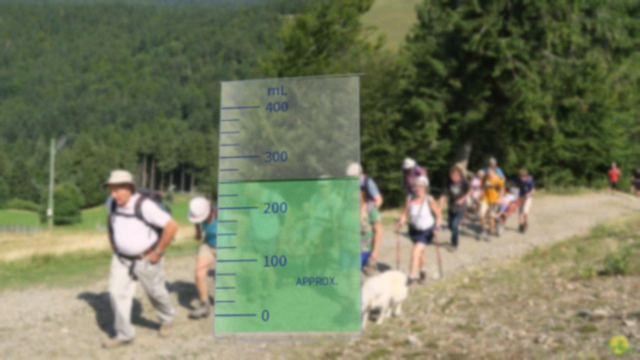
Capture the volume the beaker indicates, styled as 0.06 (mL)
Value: 250 (mL)
